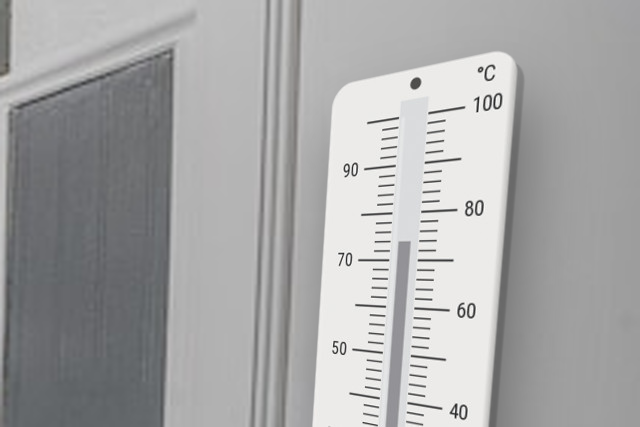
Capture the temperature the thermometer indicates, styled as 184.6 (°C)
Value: 74 (°C)
